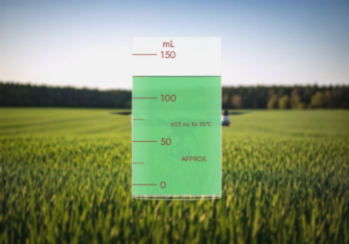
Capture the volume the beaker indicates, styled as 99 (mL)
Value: 125 (mL)
